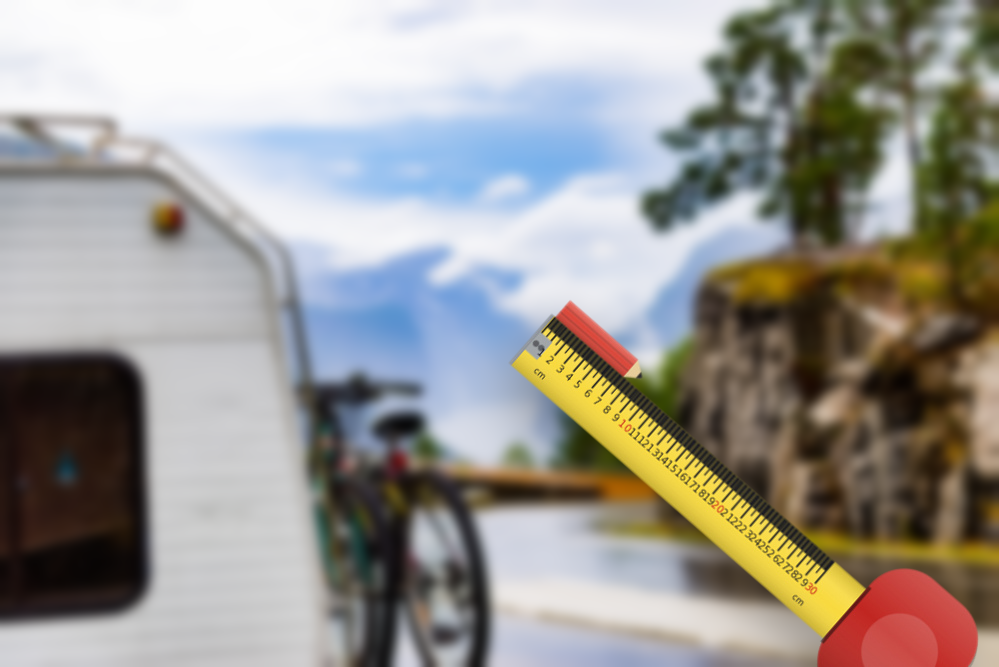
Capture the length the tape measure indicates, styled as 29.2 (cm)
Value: 8.5 (cm)
